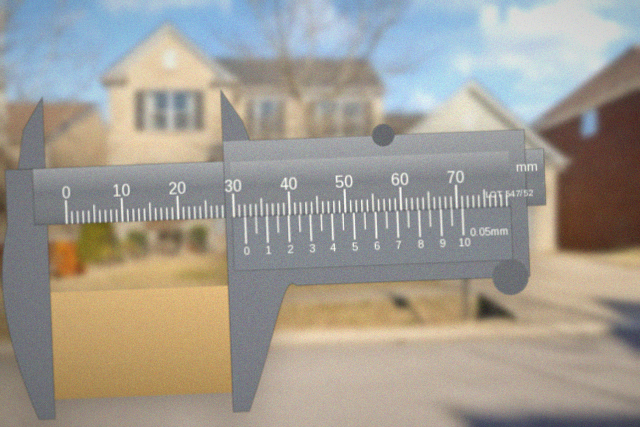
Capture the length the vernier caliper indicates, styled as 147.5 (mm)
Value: 32.0 (mm)
